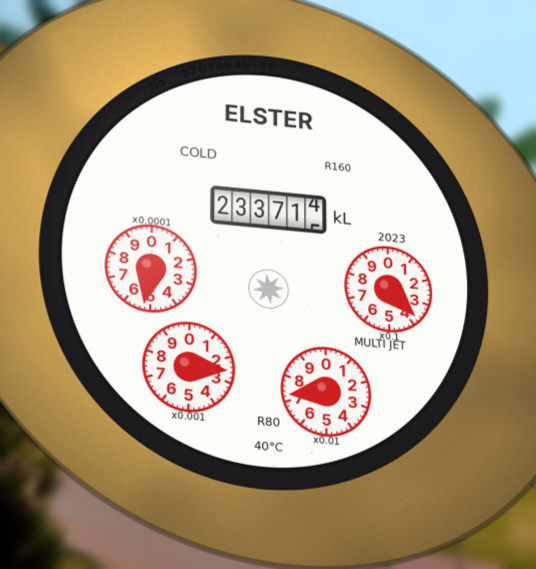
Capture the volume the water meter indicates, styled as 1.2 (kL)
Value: 233714.3725 (kL)
